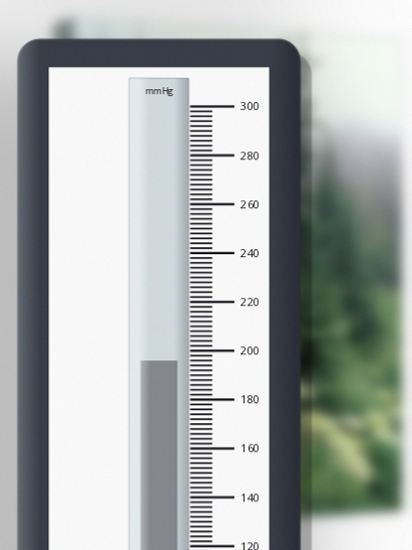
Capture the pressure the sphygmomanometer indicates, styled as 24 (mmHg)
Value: 196 (mmHg)
